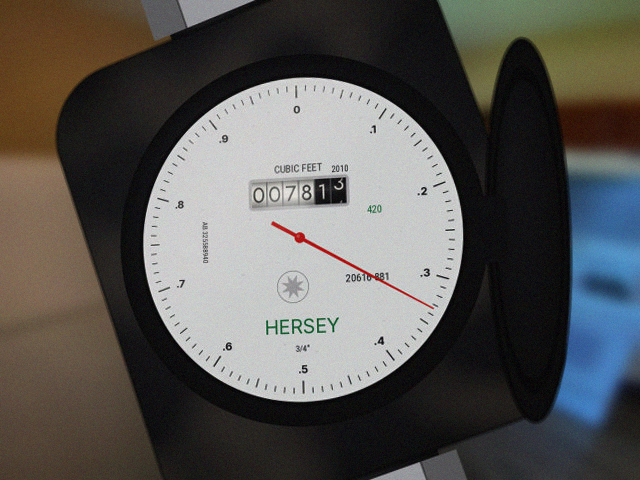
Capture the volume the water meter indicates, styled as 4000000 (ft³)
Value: 7813.33 (ft³)
